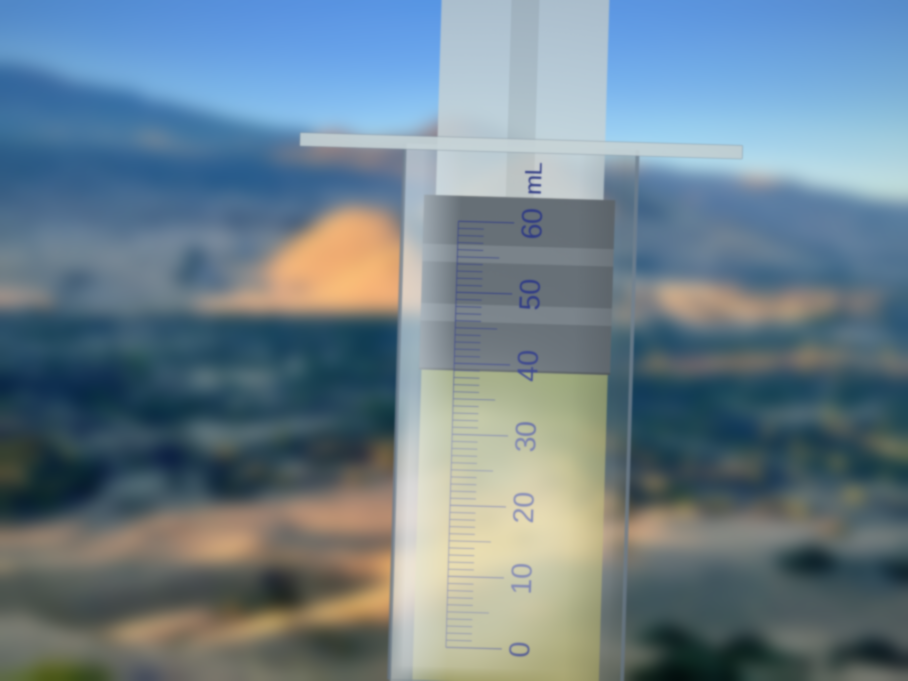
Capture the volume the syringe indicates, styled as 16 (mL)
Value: 39 (mL)
